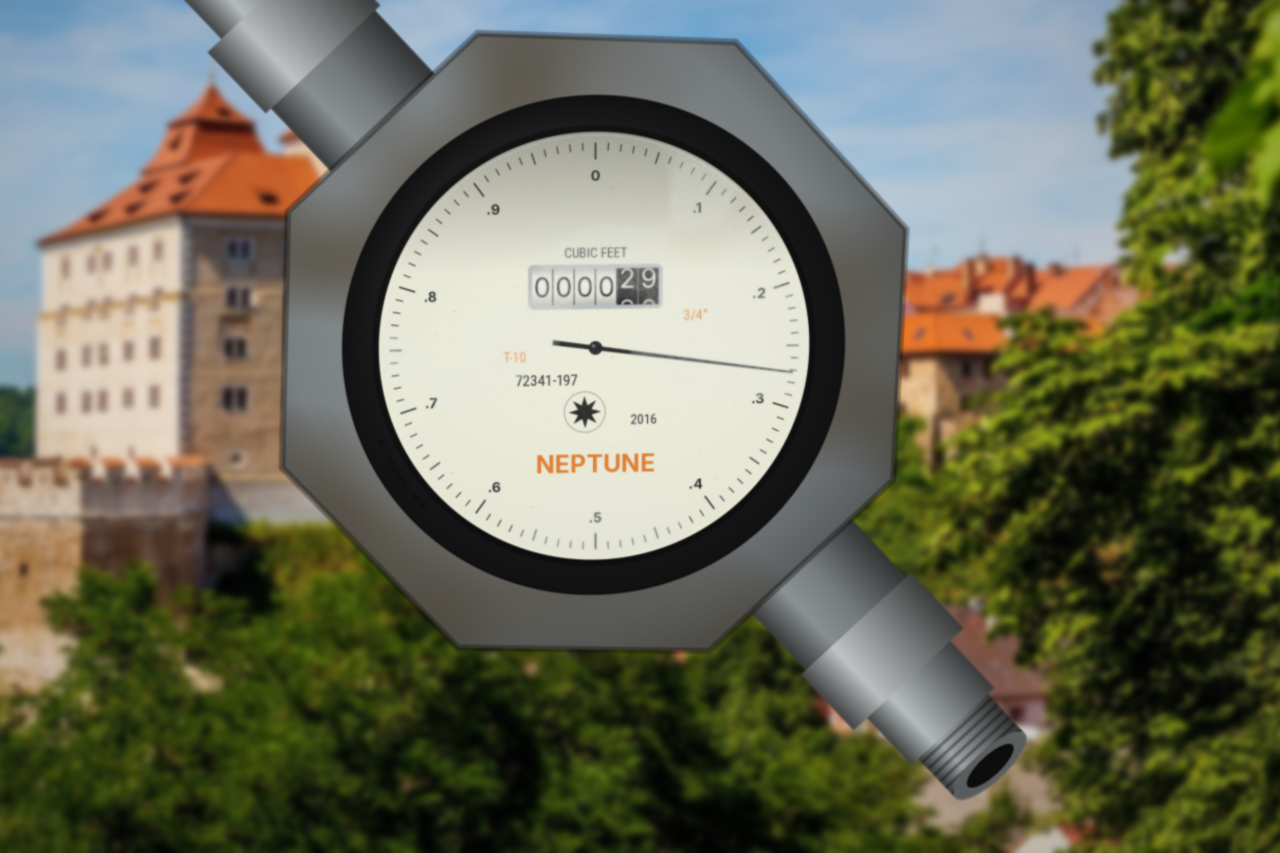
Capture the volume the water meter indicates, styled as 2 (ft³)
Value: 29.27 (ft³)
